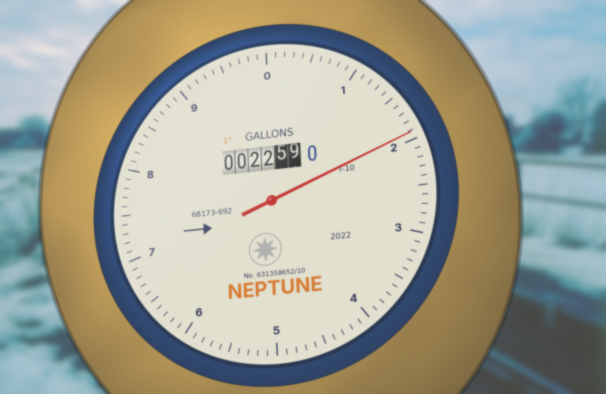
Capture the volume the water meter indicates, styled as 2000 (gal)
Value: 22591.9 (gal)
